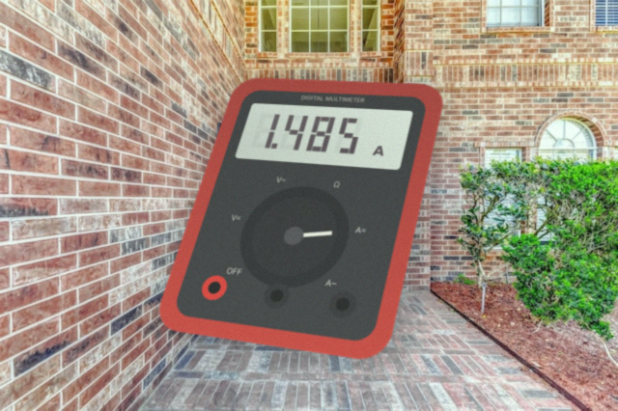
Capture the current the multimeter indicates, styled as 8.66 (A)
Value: 1.485 (A)
